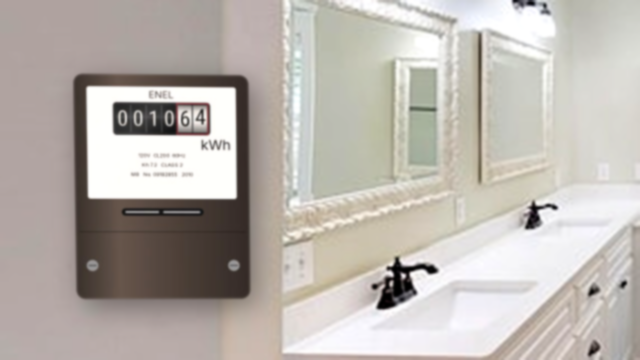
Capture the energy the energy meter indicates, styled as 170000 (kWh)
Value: 10.64 (kWh)
